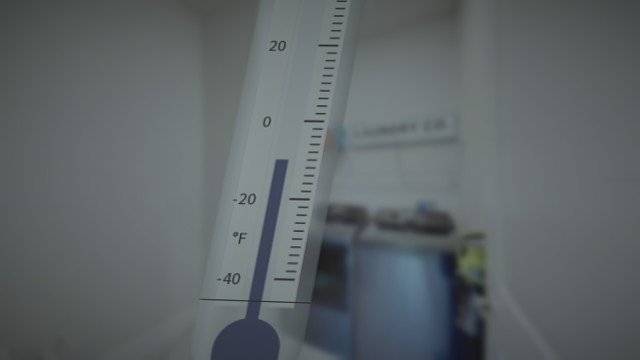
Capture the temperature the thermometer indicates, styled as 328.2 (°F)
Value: -10 (°F)
